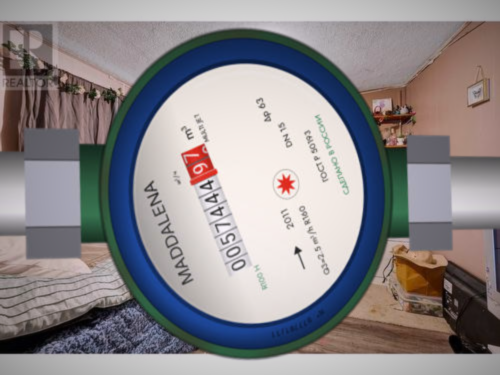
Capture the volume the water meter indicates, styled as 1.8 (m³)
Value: 57444.97 (m³)
